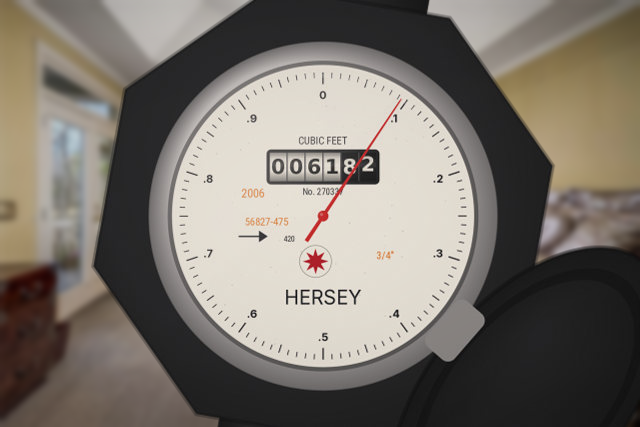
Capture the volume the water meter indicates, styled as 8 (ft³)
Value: 6182.09 (ft³)
